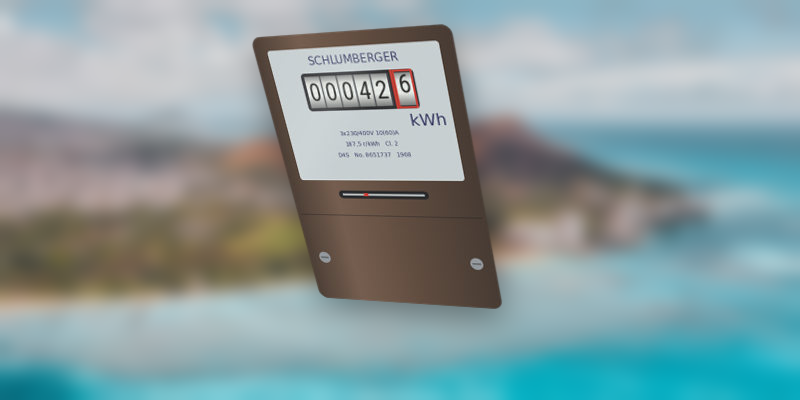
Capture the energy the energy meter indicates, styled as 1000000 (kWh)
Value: 42.6 (kWh)
